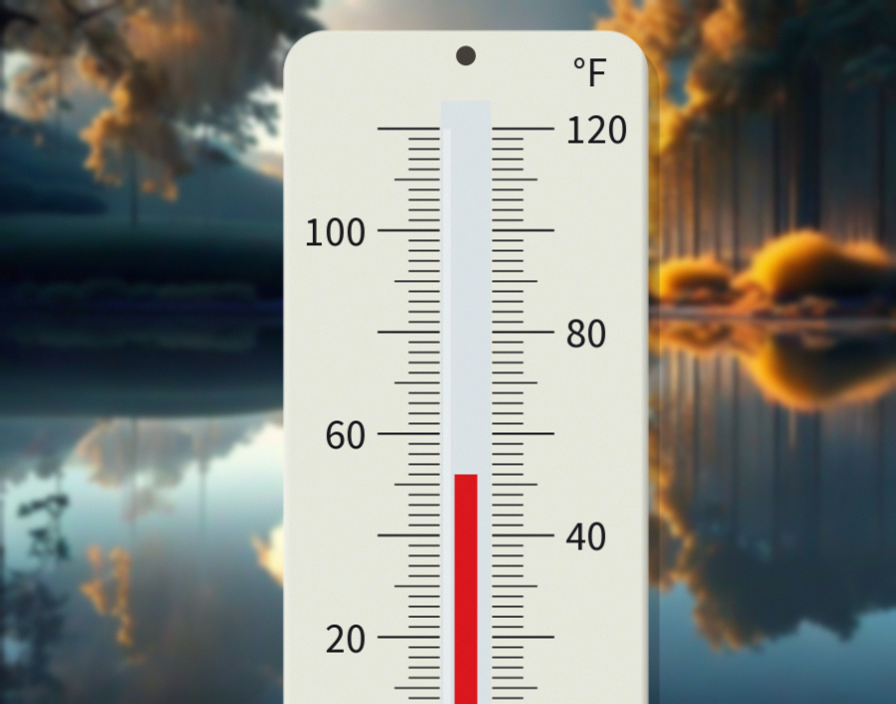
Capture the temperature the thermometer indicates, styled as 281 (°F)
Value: 52 (°F)
